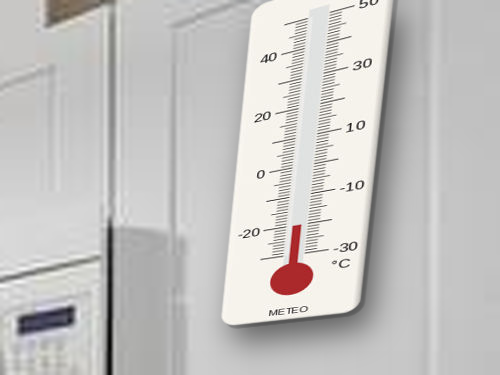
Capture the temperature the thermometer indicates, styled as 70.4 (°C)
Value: -20 (°C)
